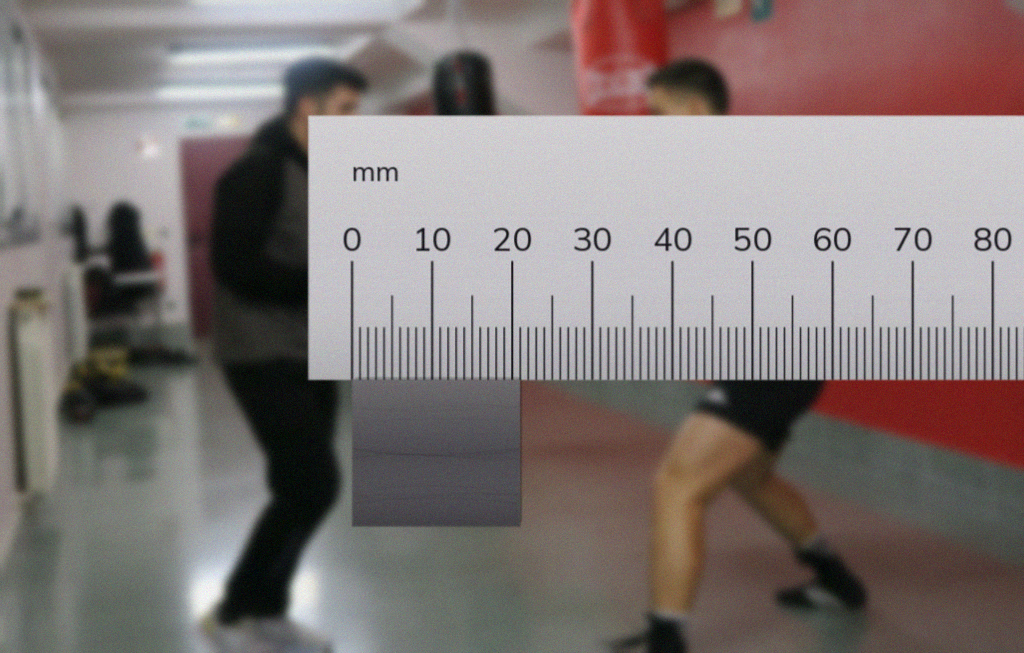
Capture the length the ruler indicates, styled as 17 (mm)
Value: 21 (mm)
